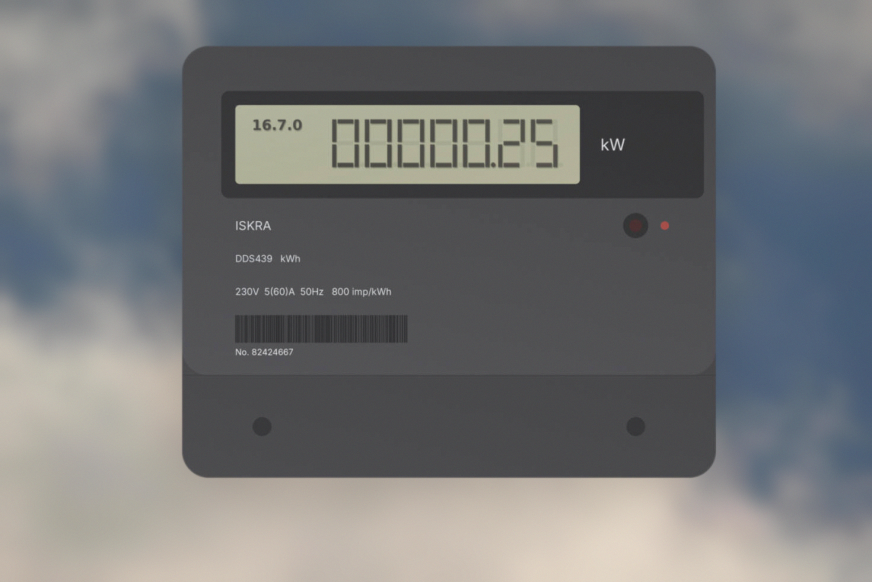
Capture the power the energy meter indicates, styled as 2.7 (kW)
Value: 0.25 (kW)
